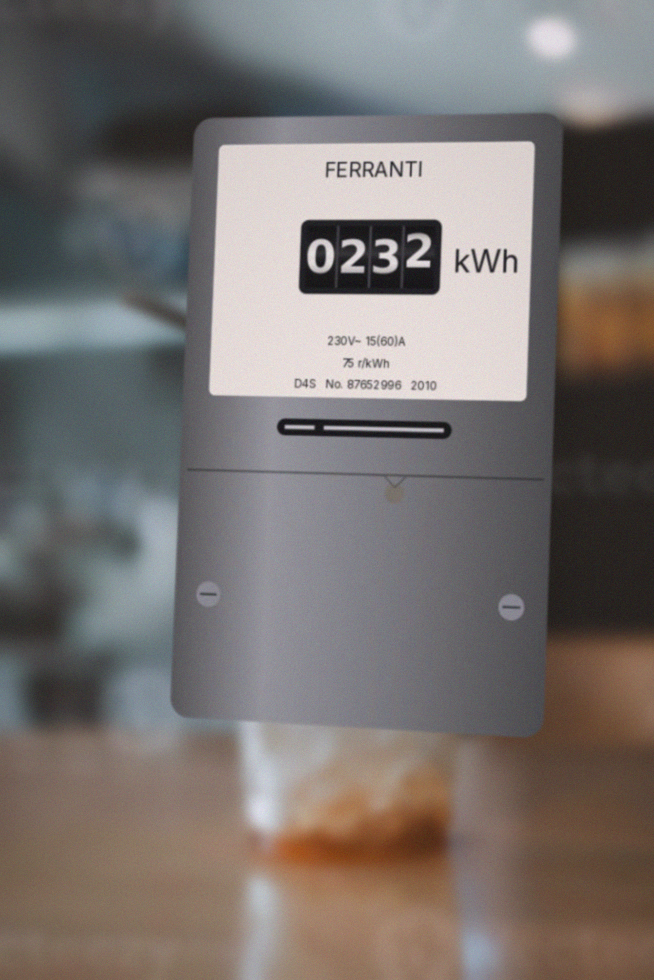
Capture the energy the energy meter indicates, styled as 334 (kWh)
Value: 232 (kWh)
